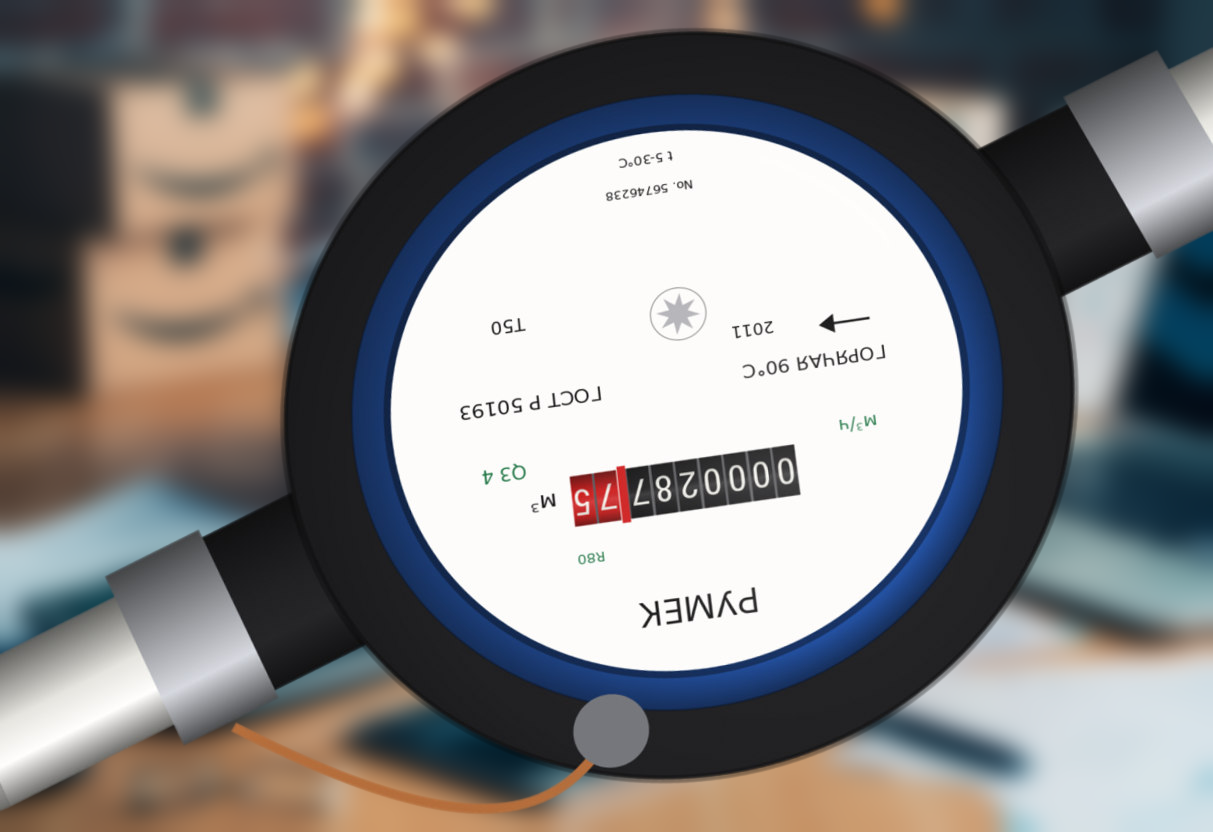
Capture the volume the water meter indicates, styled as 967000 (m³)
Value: 287.75 (m³)
